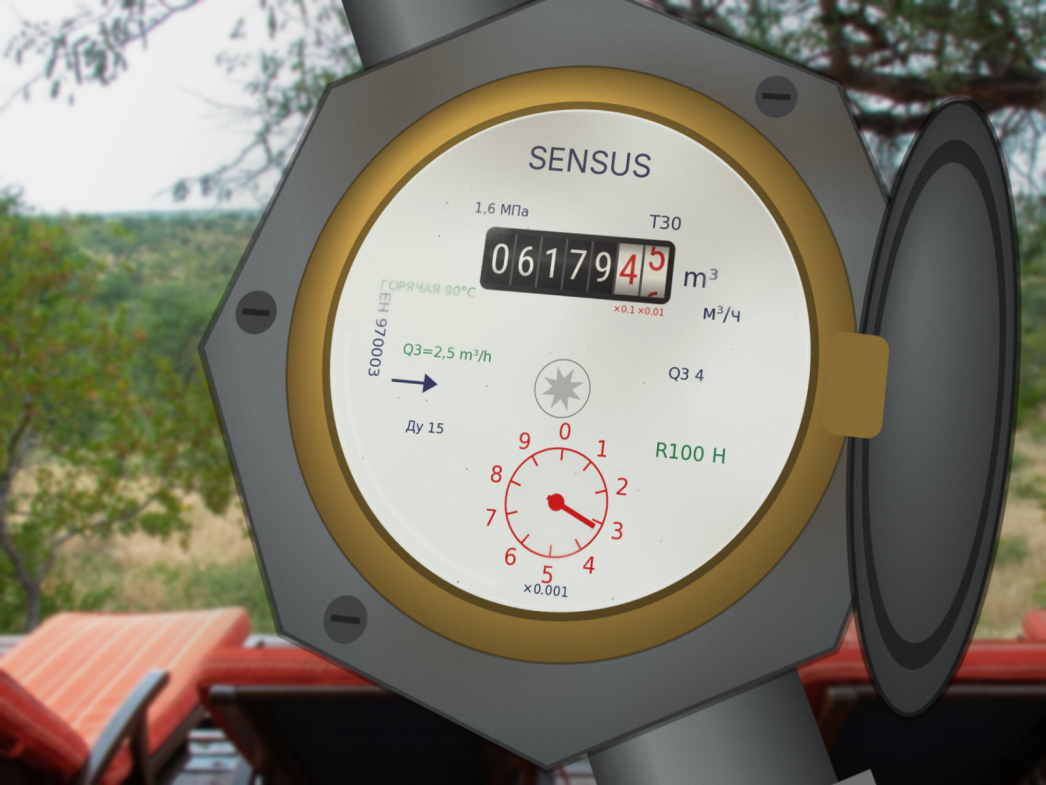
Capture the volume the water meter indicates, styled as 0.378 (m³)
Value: 6179.453 (m³)
